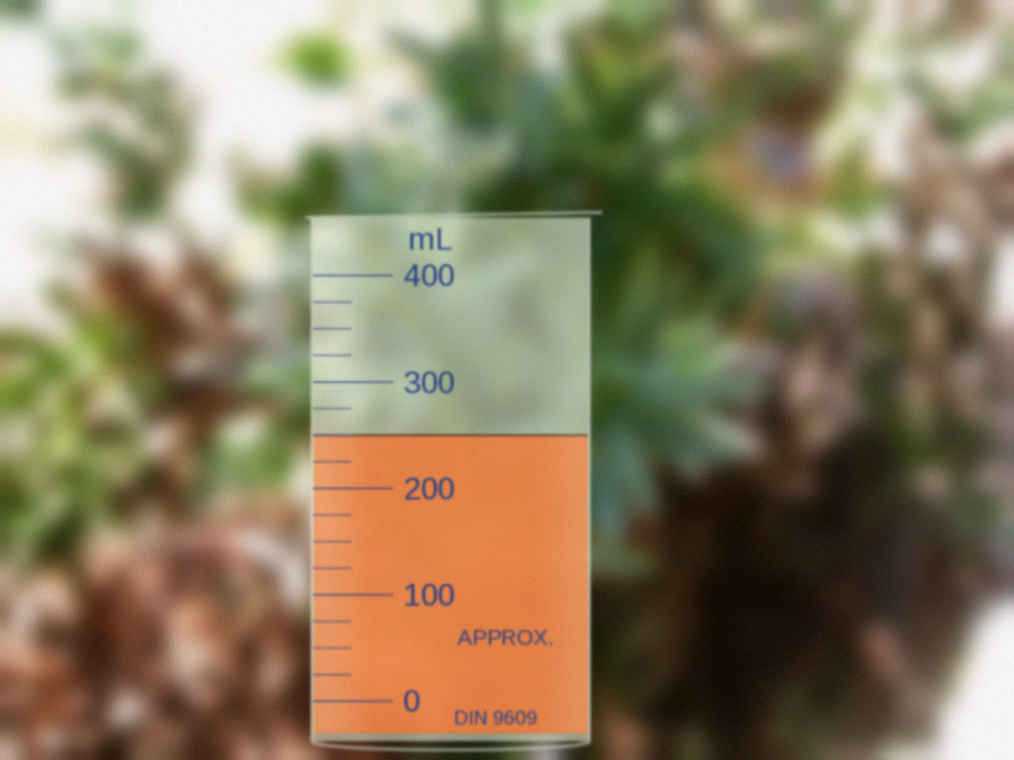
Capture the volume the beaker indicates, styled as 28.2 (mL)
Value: 250 (mL)
